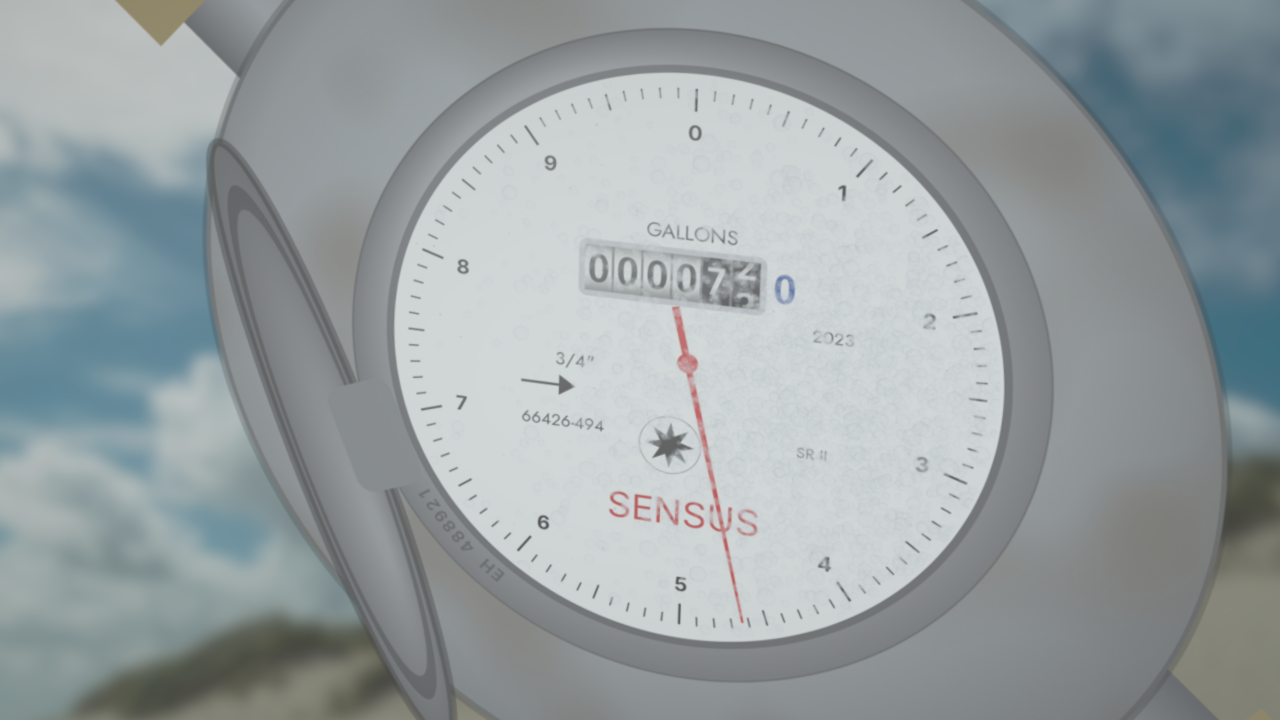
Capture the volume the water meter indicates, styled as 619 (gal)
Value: 724.6 (gal)
